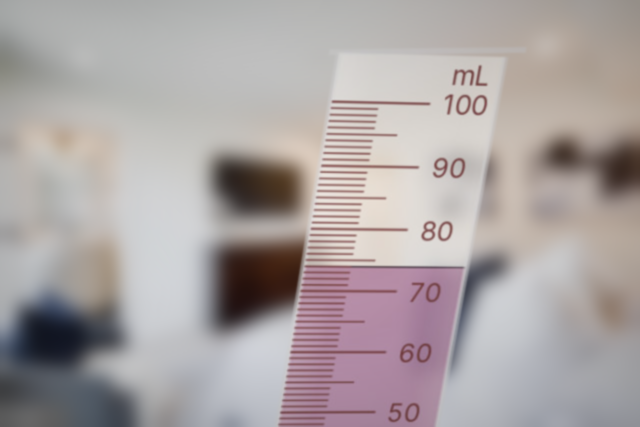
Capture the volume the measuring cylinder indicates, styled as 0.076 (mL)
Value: 74 (mL)
